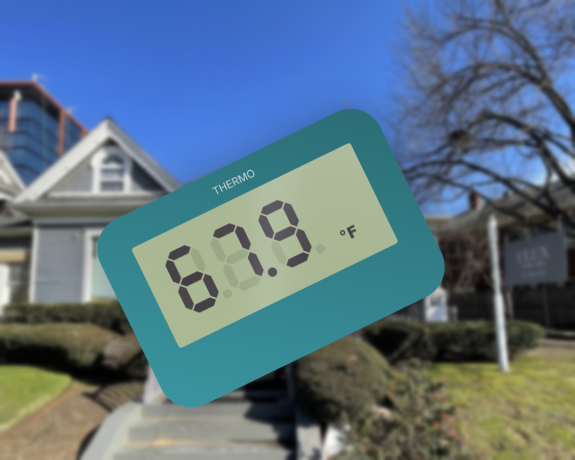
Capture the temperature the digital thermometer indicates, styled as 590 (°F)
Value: 67.9 (°F)
